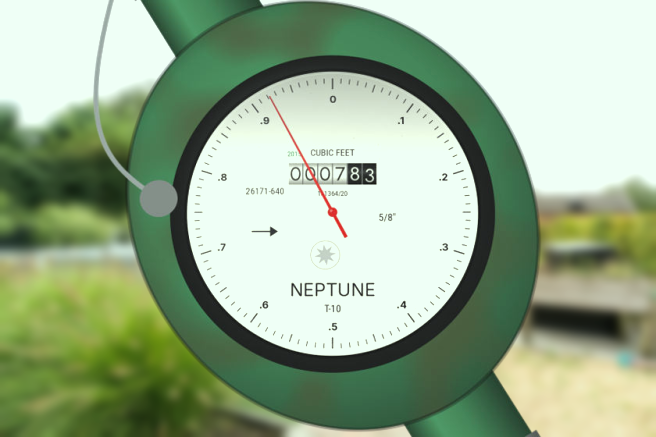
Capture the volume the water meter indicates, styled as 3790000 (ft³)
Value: 782.92 (ft³)
